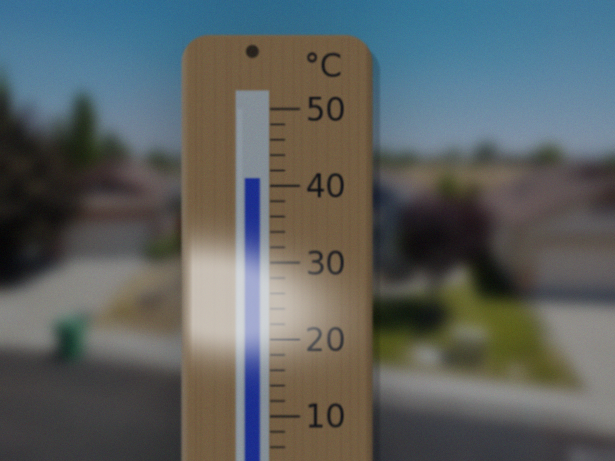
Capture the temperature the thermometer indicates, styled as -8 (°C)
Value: 41 (°C)
